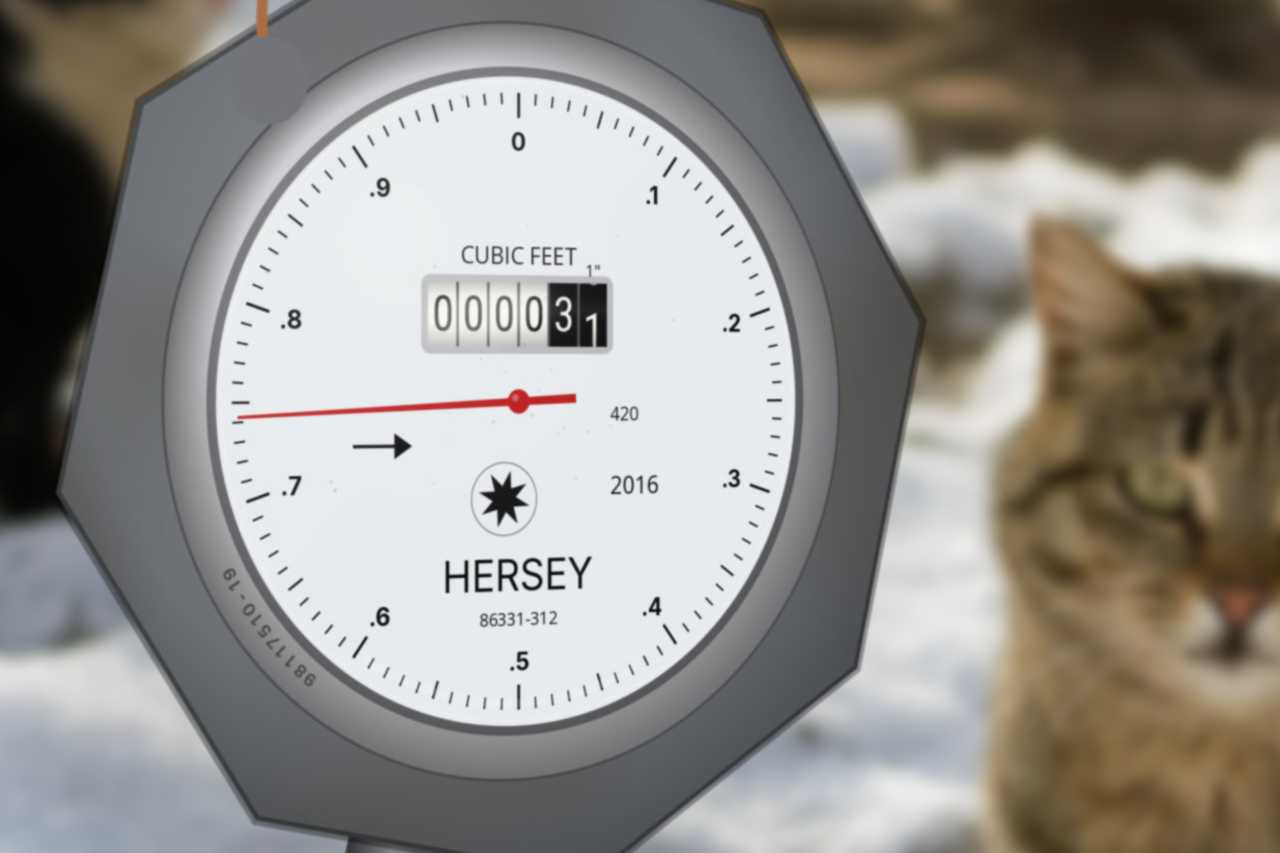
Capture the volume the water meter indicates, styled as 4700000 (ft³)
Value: 30.74 (ft³)
